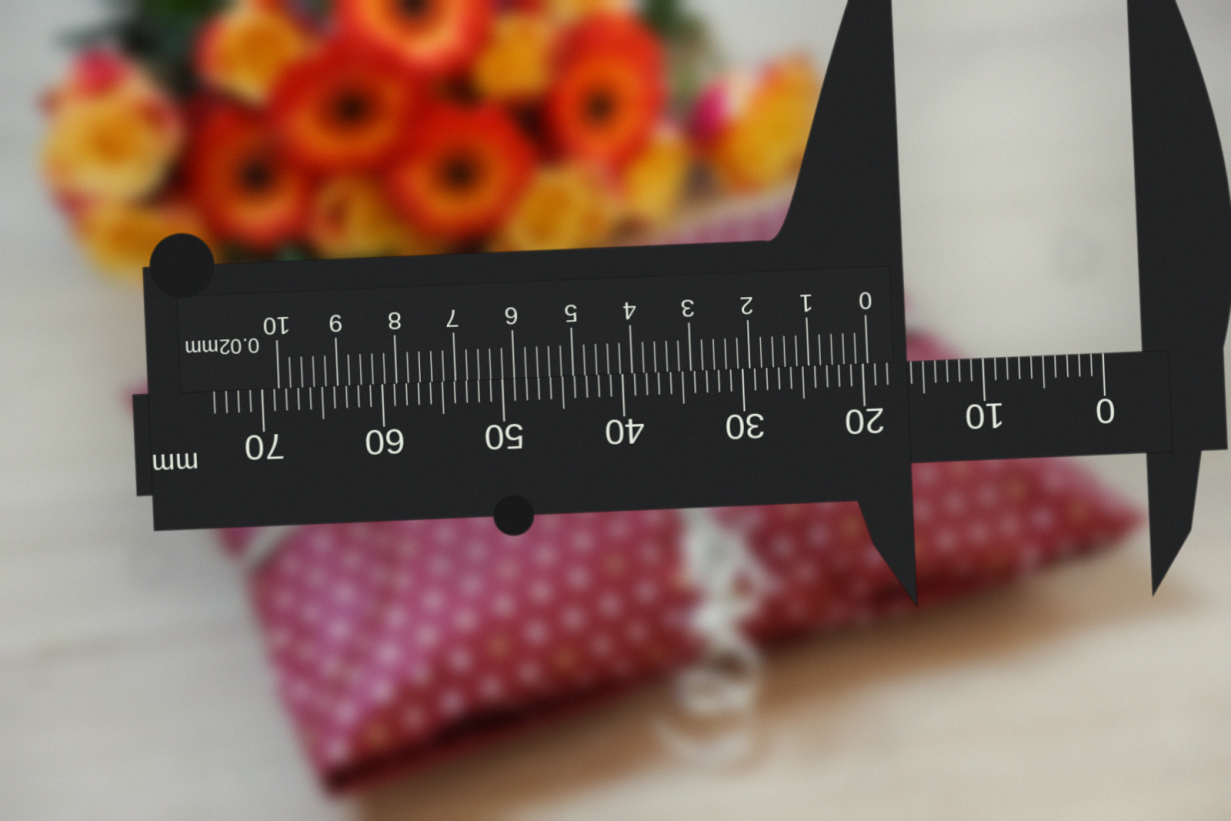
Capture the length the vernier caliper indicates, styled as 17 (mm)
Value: 19.6 (mm)
